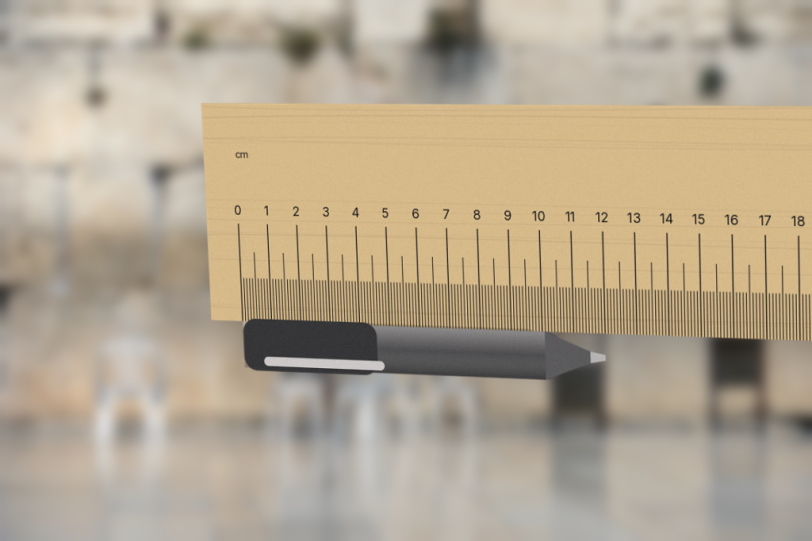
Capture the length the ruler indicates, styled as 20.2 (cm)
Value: 12 (cm)
